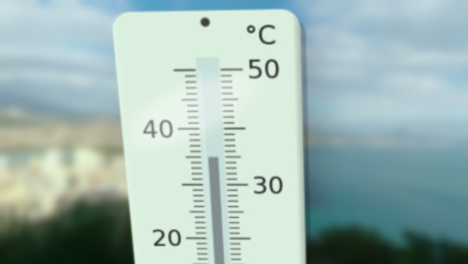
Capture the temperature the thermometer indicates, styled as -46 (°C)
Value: 35 (°C)
